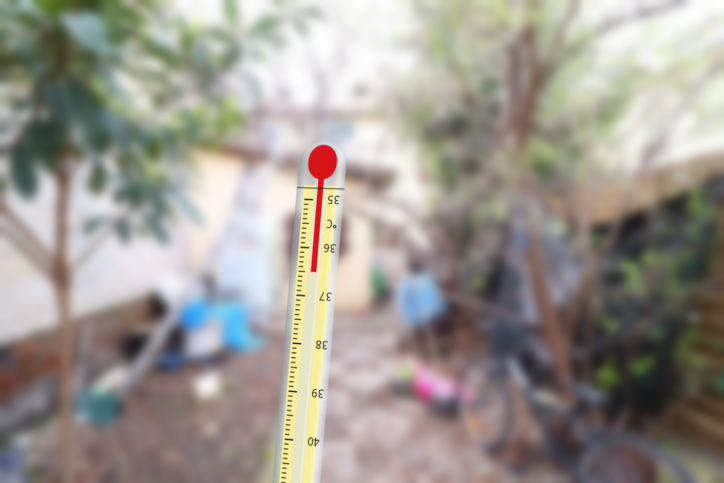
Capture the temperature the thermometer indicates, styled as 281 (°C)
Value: 36.5 (°C)
